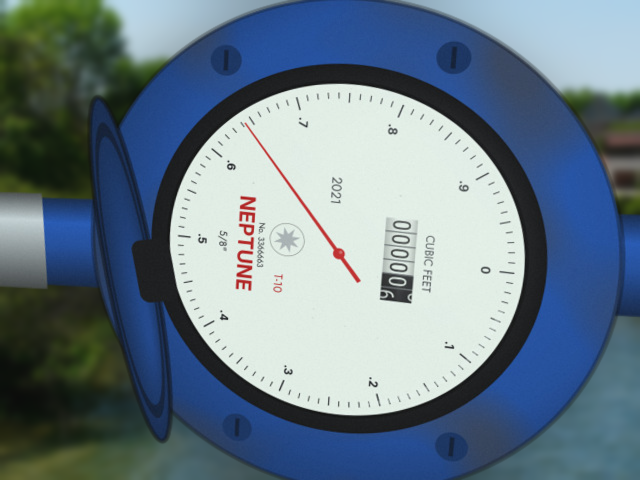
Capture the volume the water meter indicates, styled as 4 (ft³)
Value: 5.64 (ft³)
